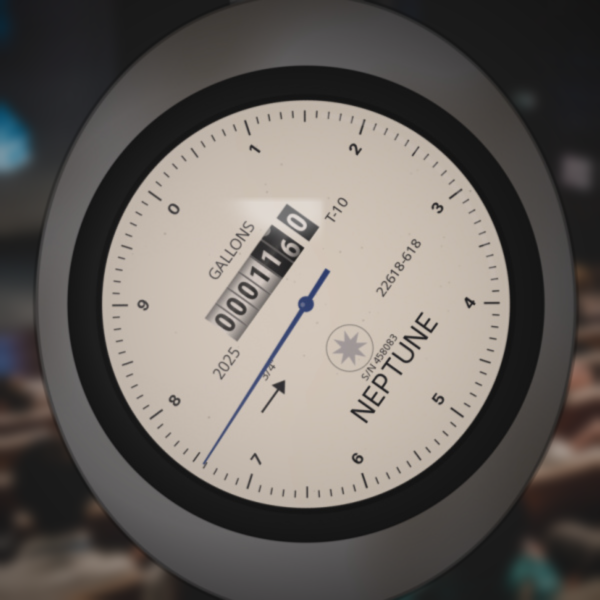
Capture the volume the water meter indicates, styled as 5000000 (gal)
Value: 1157.4 (gal)
